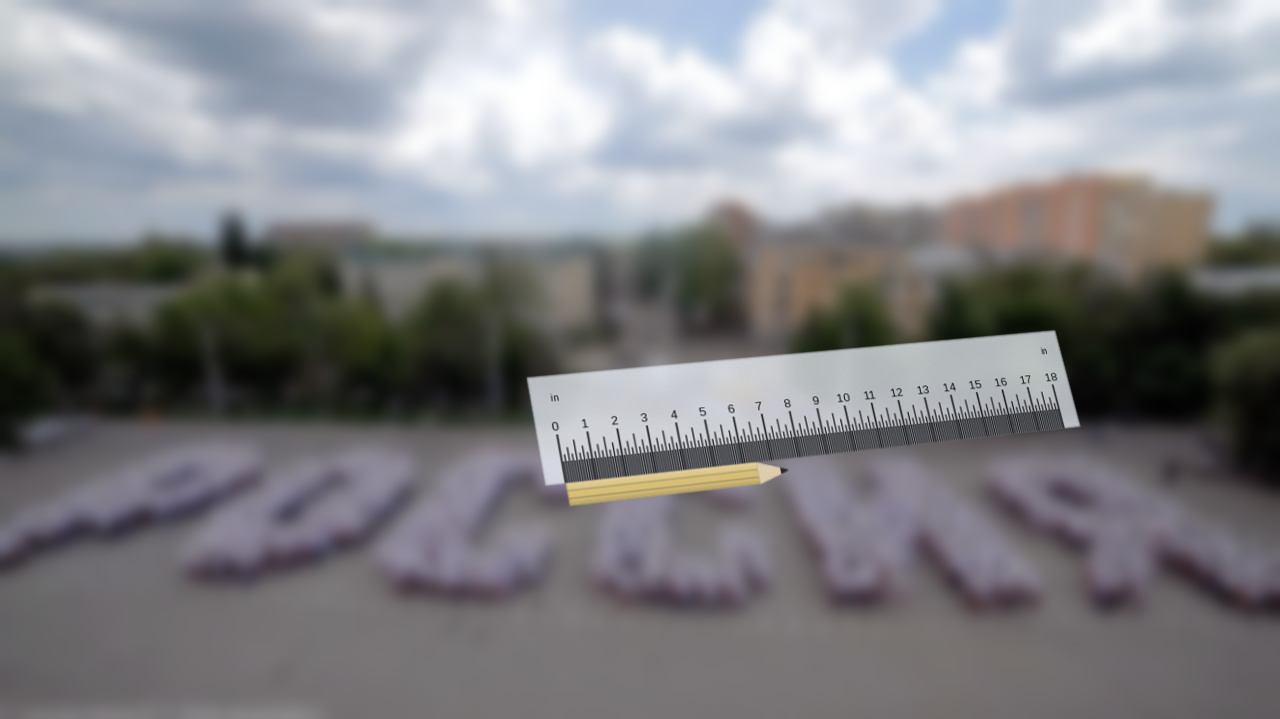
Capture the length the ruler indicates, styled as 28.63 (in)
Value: 7.5 (in)
